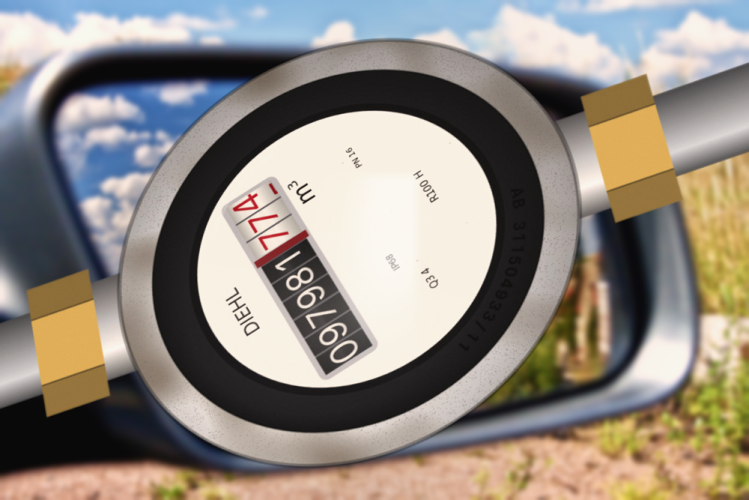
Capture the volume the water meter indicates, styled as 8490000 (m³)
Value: 97981.774 (m³)
